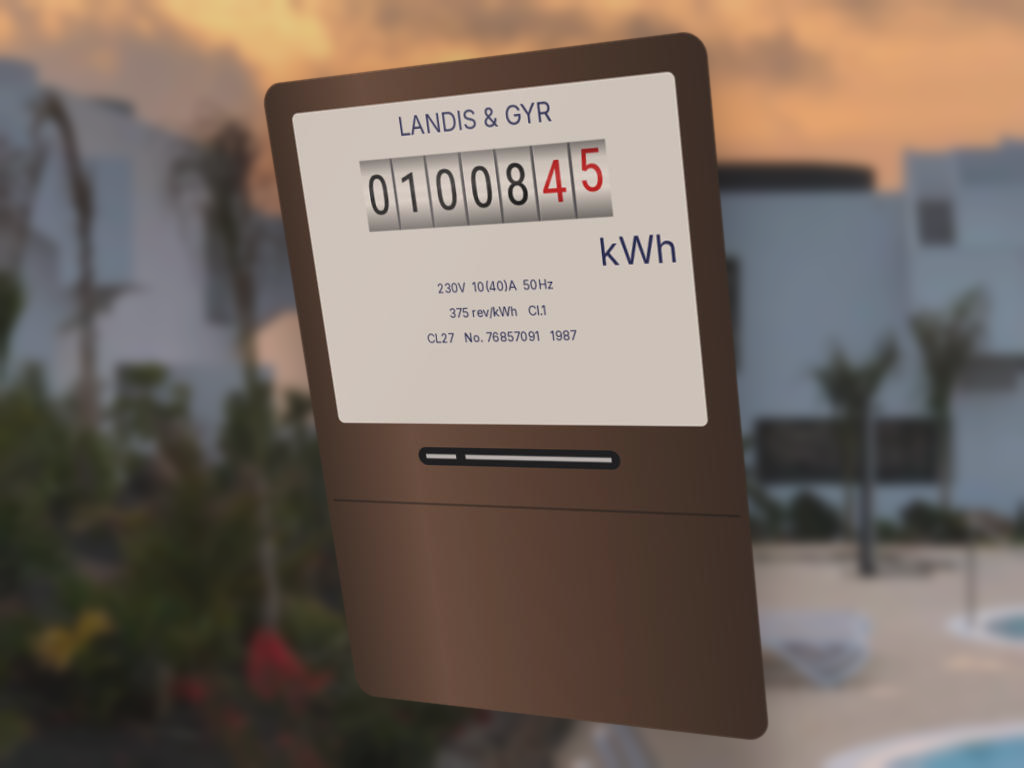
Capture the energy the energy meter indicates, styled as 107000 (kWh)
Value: 1008.45 (kWh)
